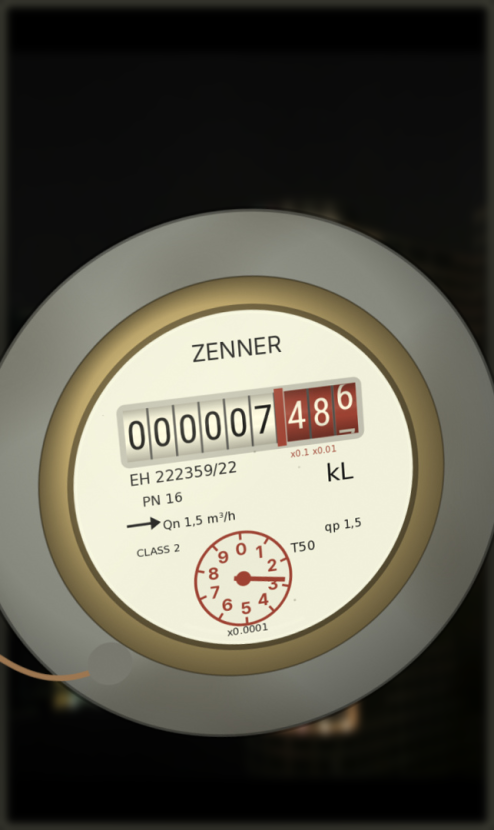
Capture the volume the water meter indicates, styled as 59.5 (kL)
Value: 7.4862 (kL)
